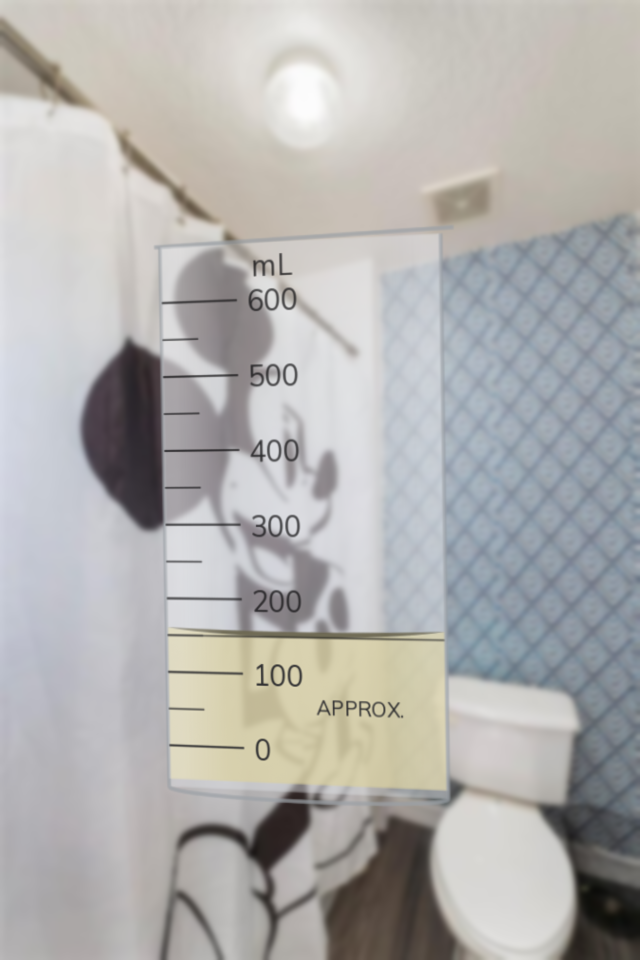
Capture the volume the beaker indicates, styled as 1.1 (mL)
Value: 150 (mL)
